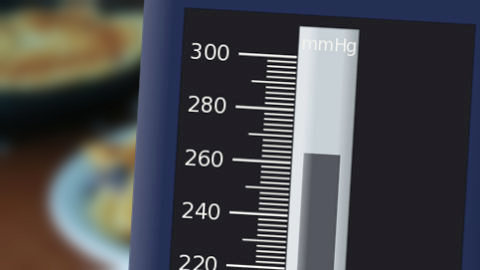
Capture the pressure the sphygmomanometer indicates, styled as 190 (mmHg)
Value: 264 (mmHg)
